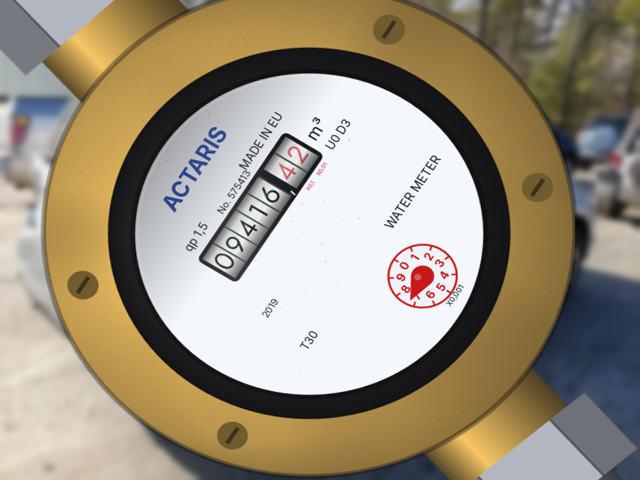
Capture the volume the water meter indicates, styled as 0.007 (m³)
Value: 9416.427 (m³)
